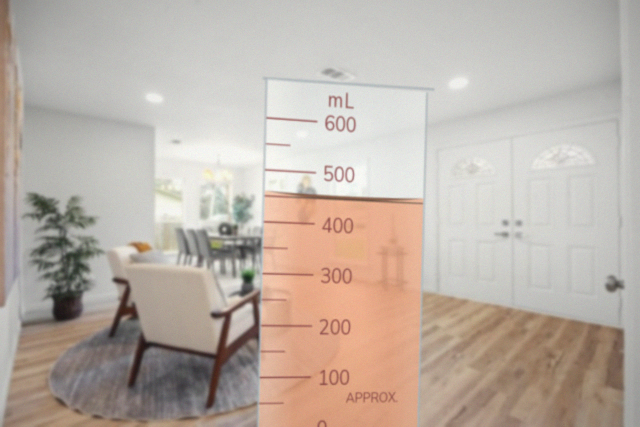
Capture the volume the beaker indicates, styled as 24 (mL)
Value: 450 (mL)
